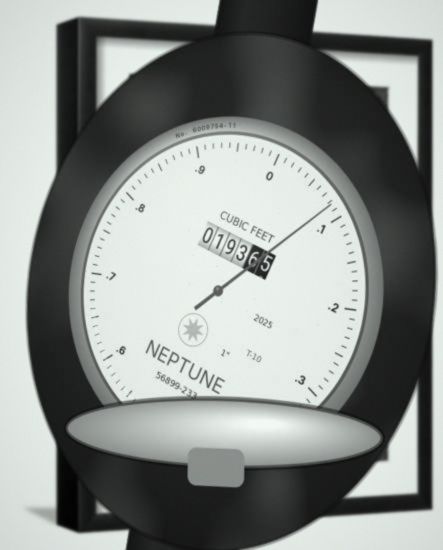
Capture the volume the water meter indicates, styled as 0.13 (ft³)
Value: 19365.08 (ft³)
